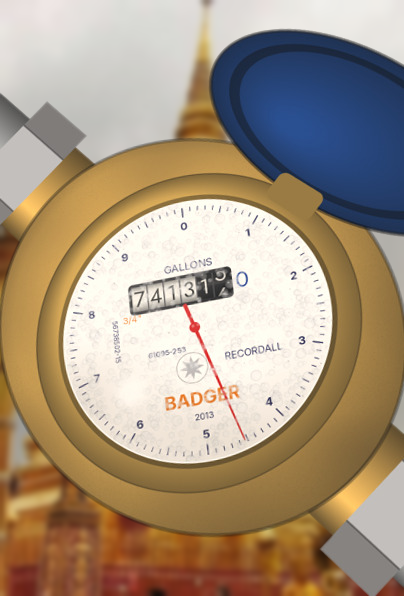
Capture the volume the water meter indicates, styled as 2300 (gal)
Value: 7413154.5 (gal)
